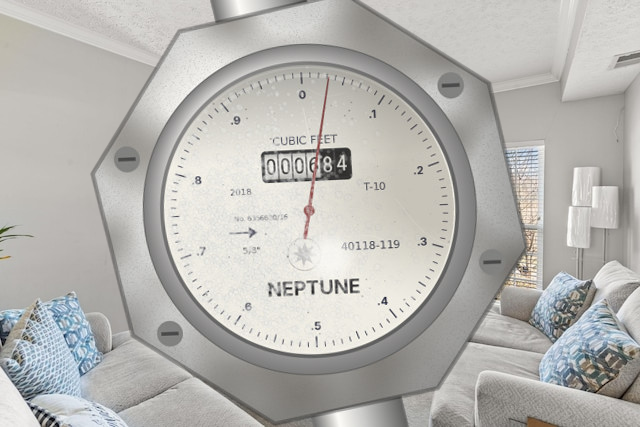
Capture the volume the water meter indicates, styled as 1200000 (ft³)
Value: 684.03 (ft³)
